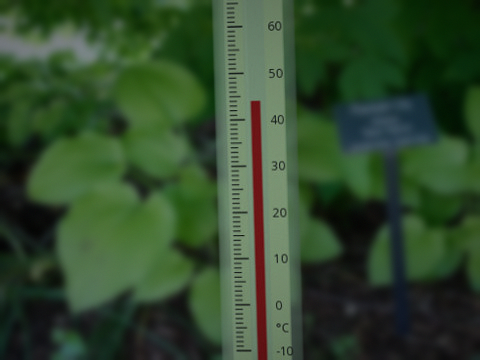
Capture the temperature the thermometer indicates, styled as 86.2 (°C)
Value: 44 (°C)
